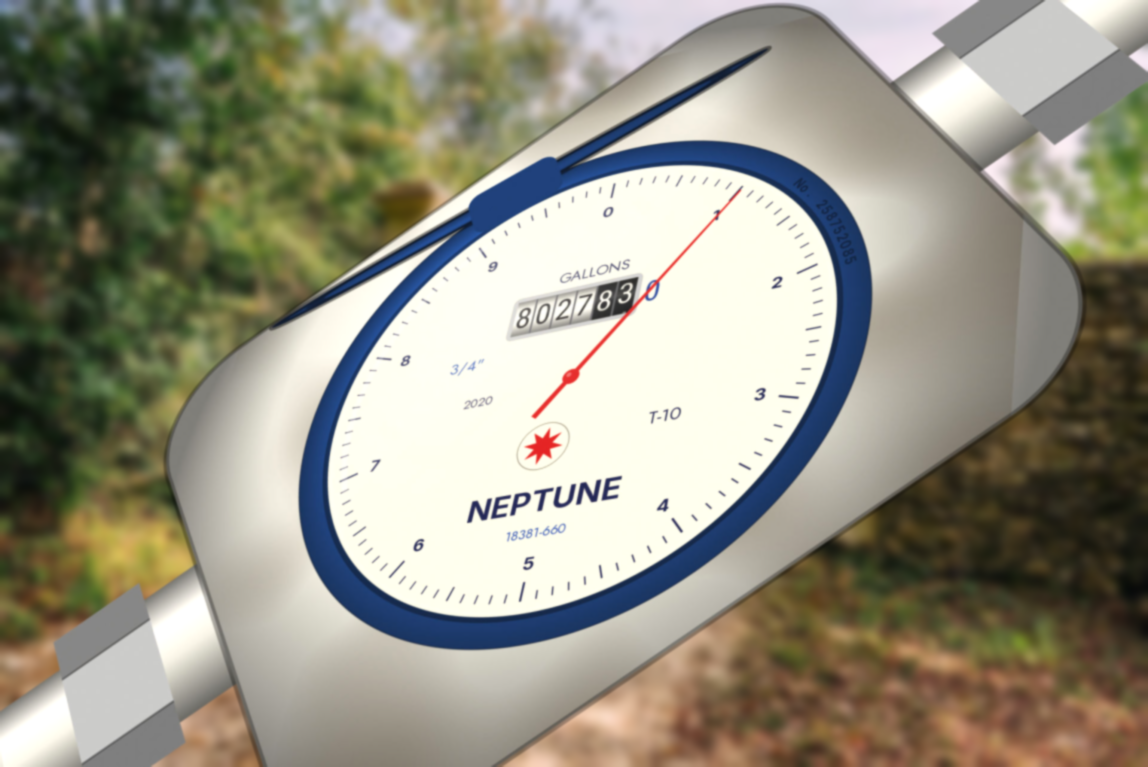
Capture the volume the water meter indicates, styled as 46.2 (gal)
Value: 8027831.0 (gal)
